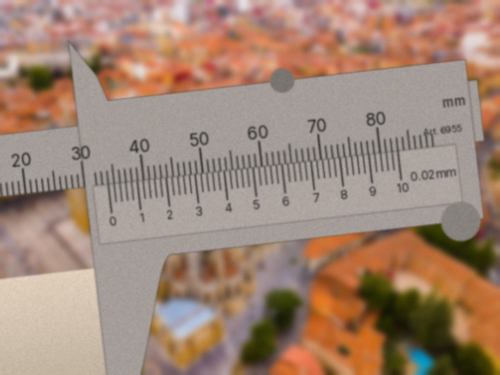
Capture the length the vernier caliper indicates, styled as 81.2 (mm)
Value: 34.0 (mm)
